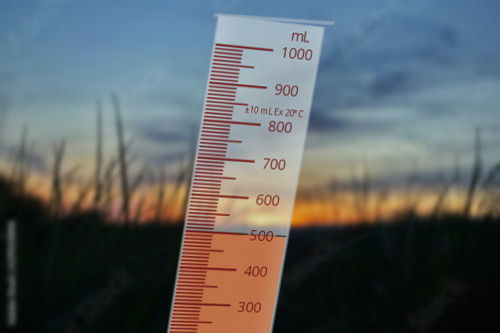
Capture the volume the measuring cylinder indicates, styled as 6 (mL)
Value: 500 (mL)
